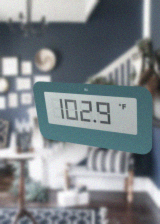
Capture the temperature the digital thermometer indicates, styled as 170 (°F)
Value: 102.9 (°F)
